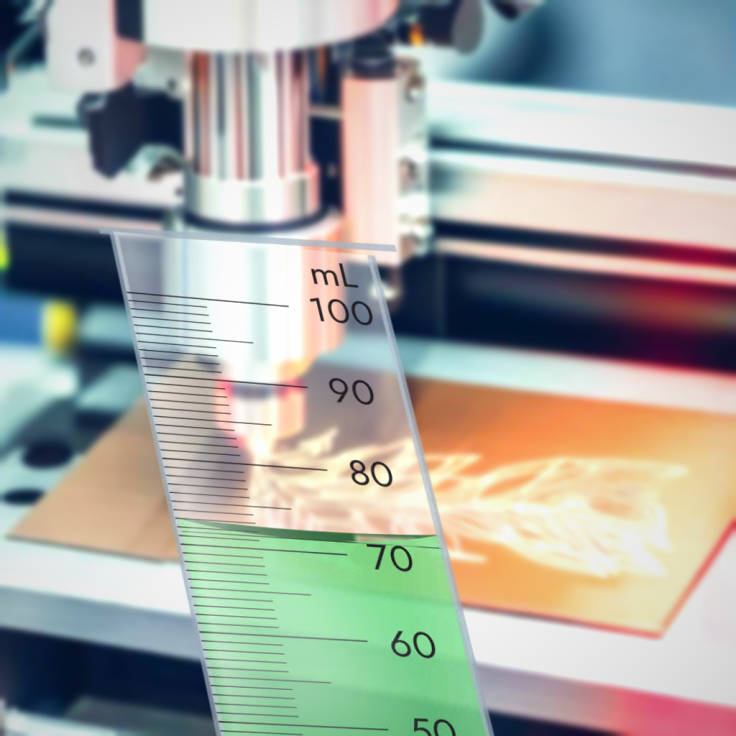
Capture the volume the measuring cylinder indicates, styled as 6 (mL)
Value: 71.5 (mL)
